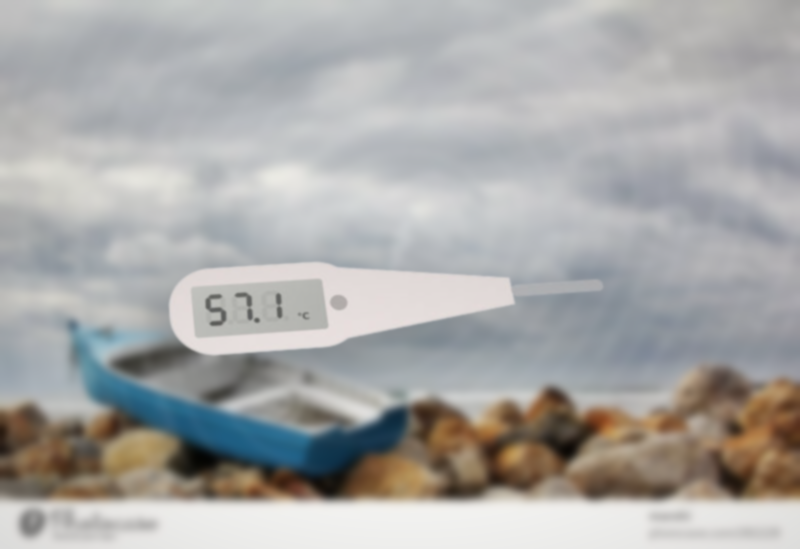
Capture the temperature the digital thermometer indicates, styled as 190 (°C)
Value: 57.1 (°C)
